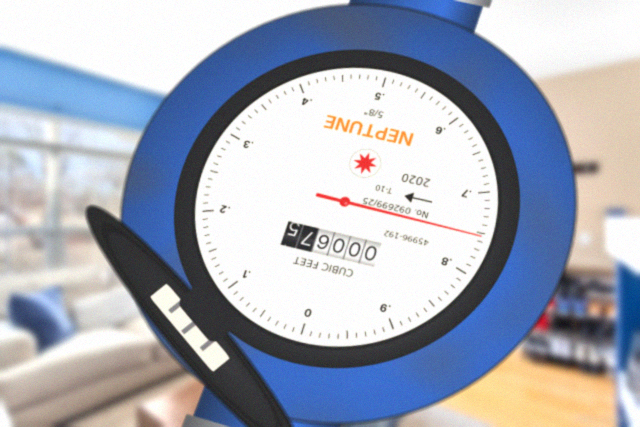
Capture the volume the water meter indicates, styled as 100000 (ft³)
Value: 674.75 (ft³)
